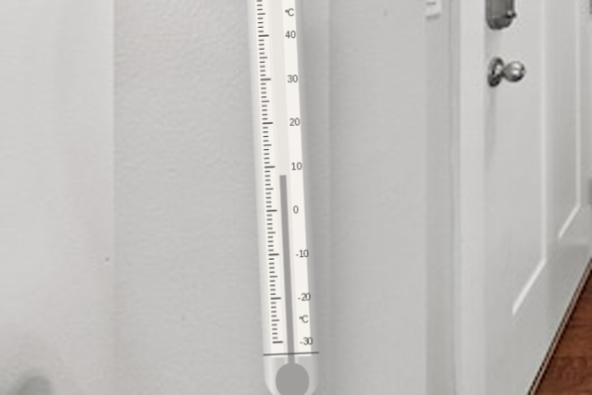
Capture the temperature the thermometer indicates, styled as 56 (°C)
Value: 8 (°C)
